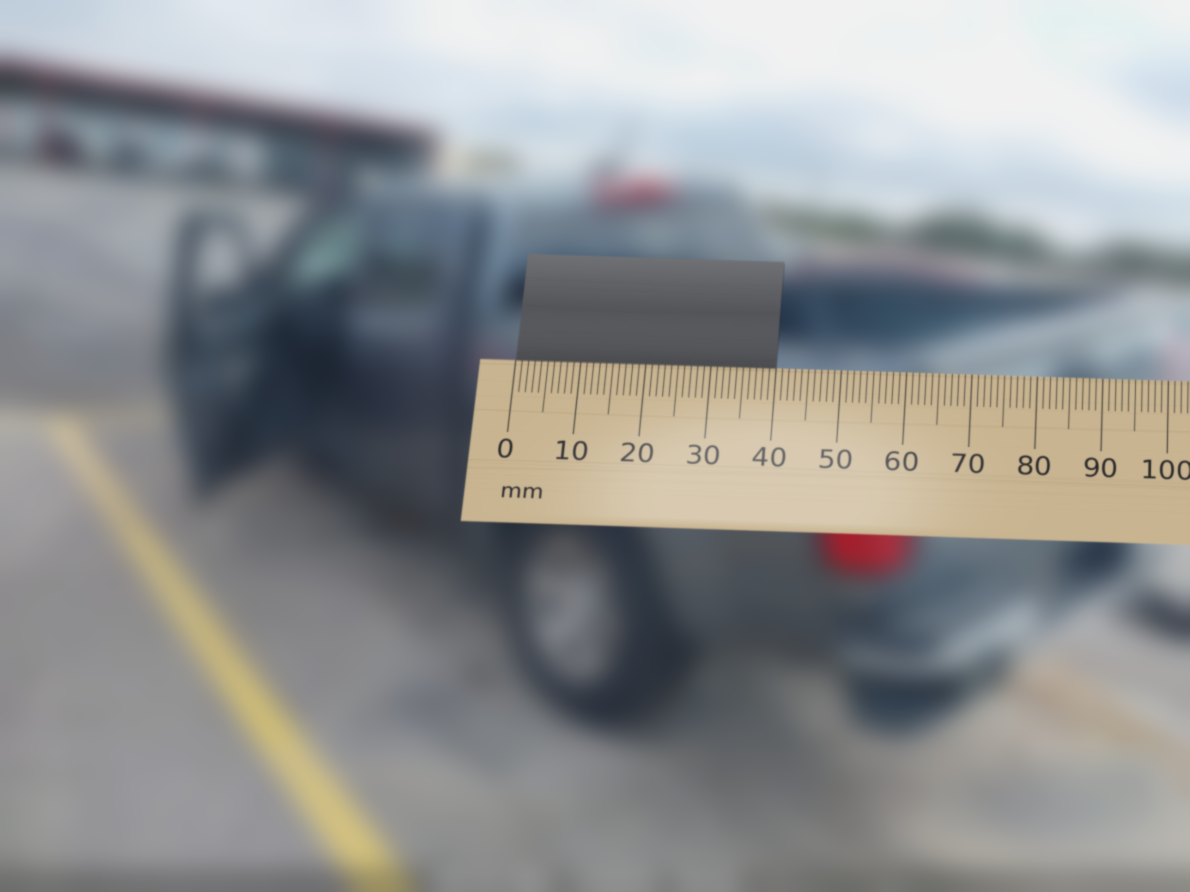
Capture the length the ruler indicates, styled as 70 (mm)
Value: 40 (mm)
